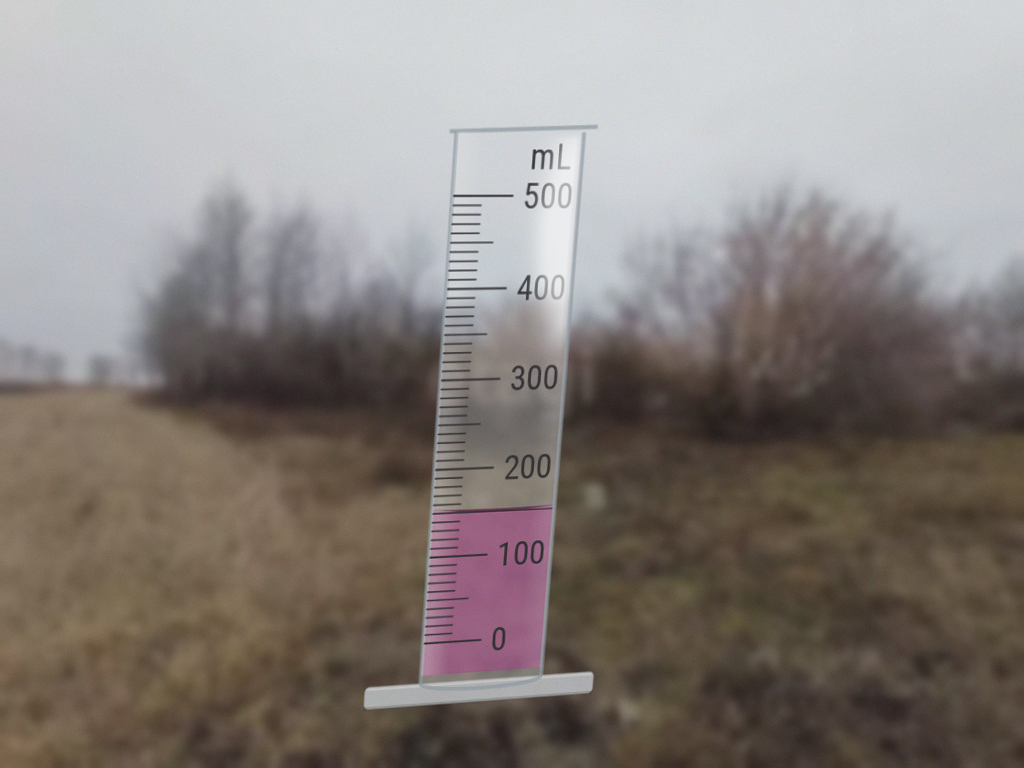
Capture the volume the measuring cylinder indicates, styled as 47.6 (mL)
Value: 150 (mL)
